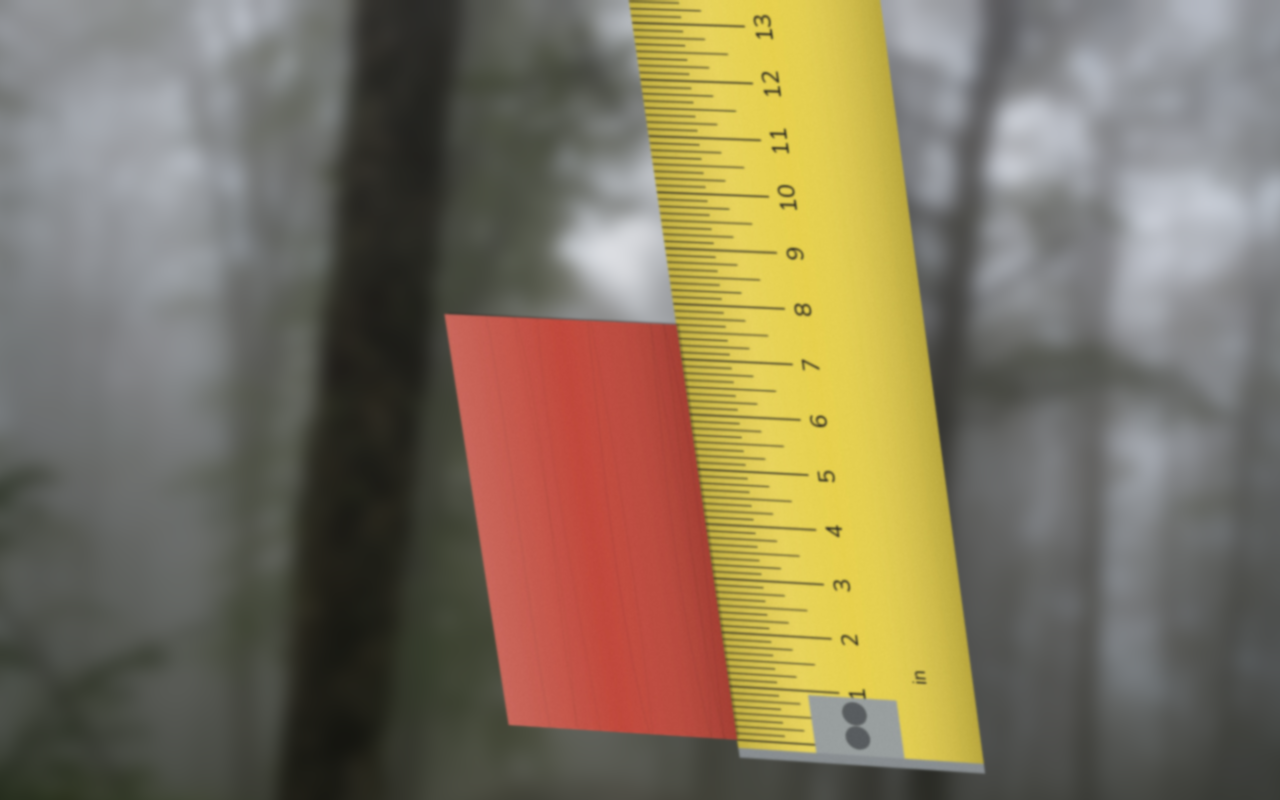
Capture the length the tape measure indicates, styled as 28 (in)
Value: 7.625 (in)
